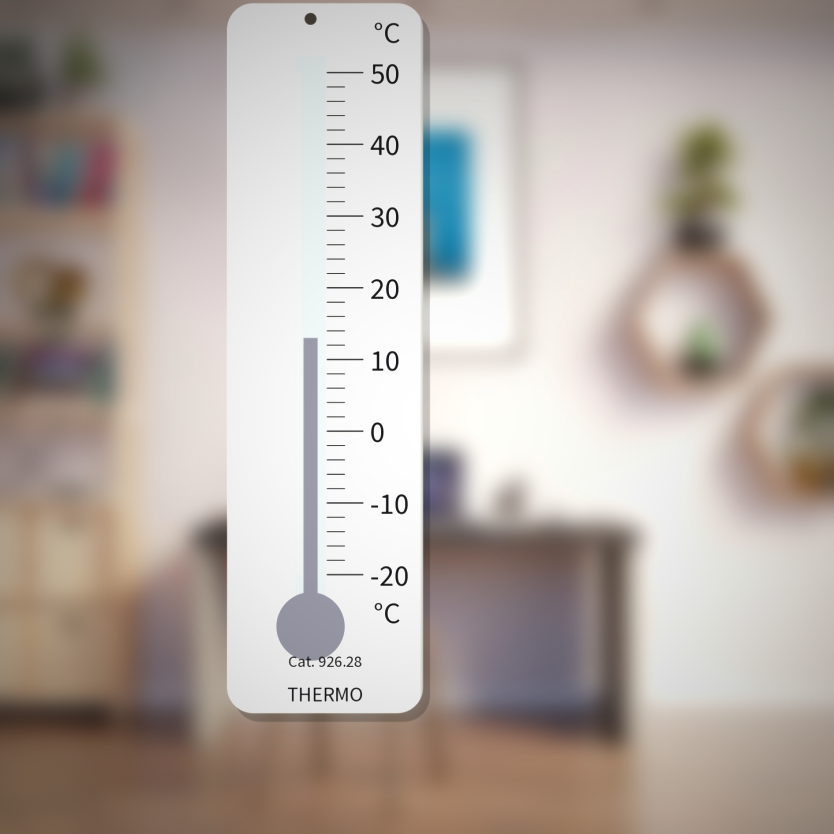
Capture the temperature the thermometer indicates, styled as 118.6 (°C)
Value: 13 (°C)
